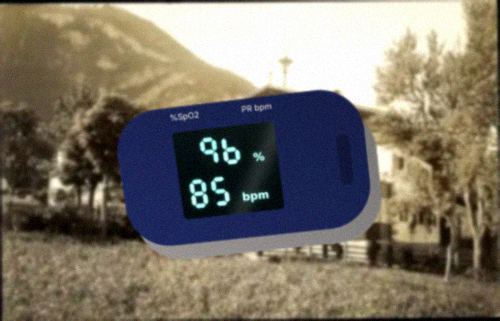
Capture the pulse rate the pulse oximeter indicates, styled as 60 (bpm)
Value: 85 (bpm)
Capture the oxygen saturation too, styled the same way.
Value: 96 (%)
